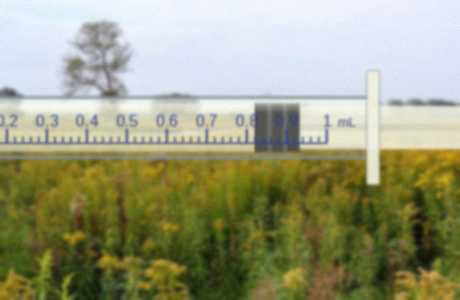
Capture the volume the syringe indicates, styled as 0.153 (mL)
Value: 0.82 (mL)
